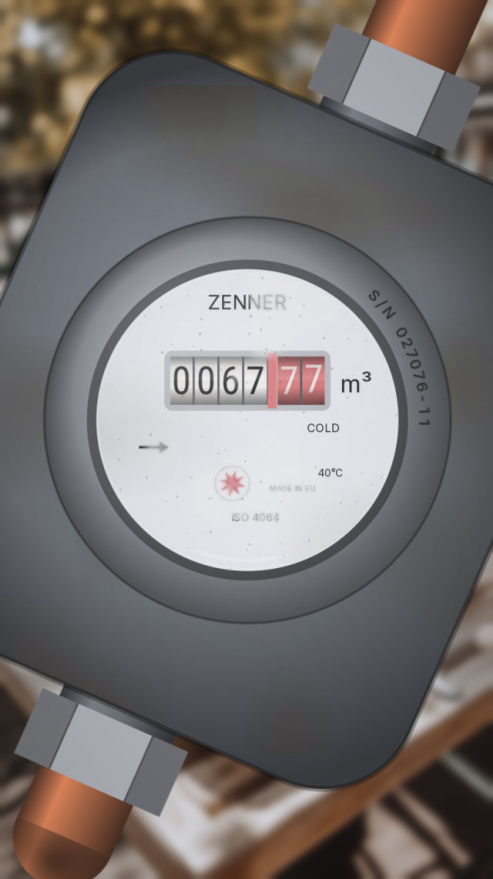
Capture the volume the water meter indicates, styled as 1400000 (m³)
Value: 67.77 (m³)
